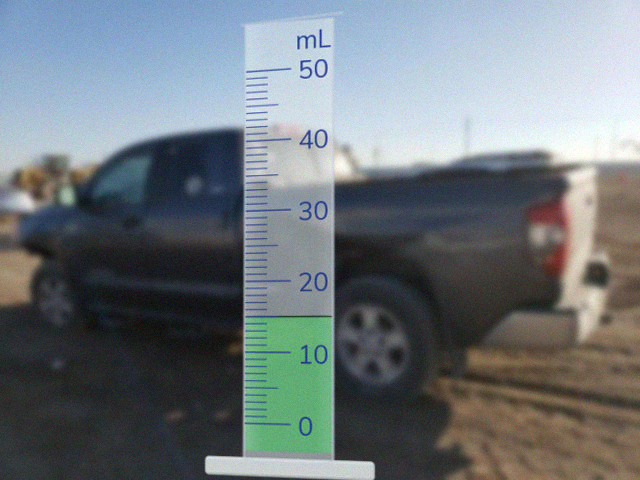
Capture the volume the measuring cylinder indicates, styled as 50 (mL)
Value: 15 (mL)
